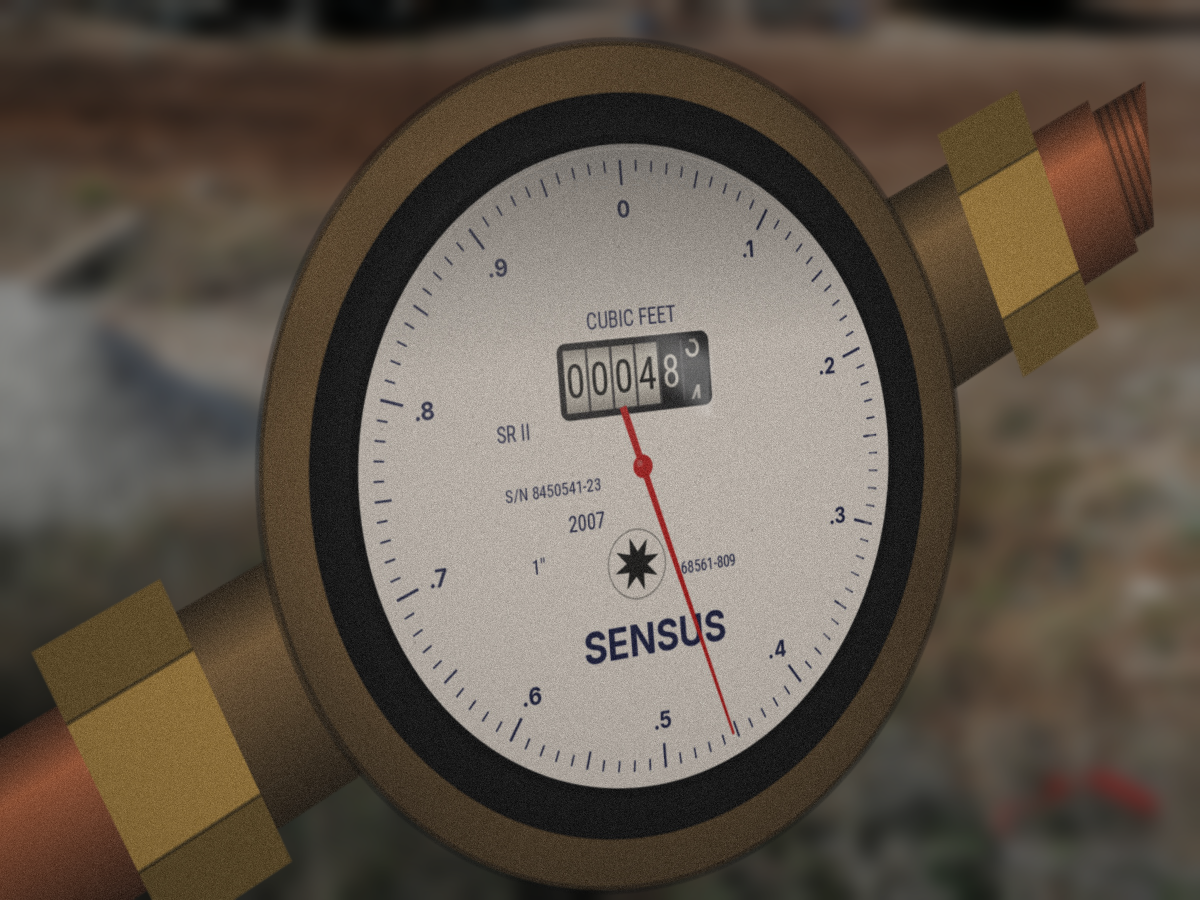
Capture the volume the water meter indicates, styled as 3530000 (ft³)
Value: 483.45 (ft³)
